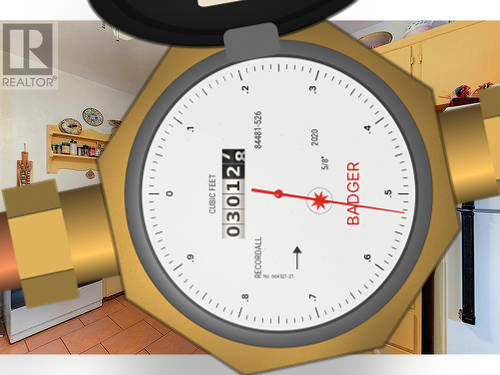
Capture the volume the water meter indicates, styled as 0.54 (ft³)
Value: 30127.52 (ft³)
